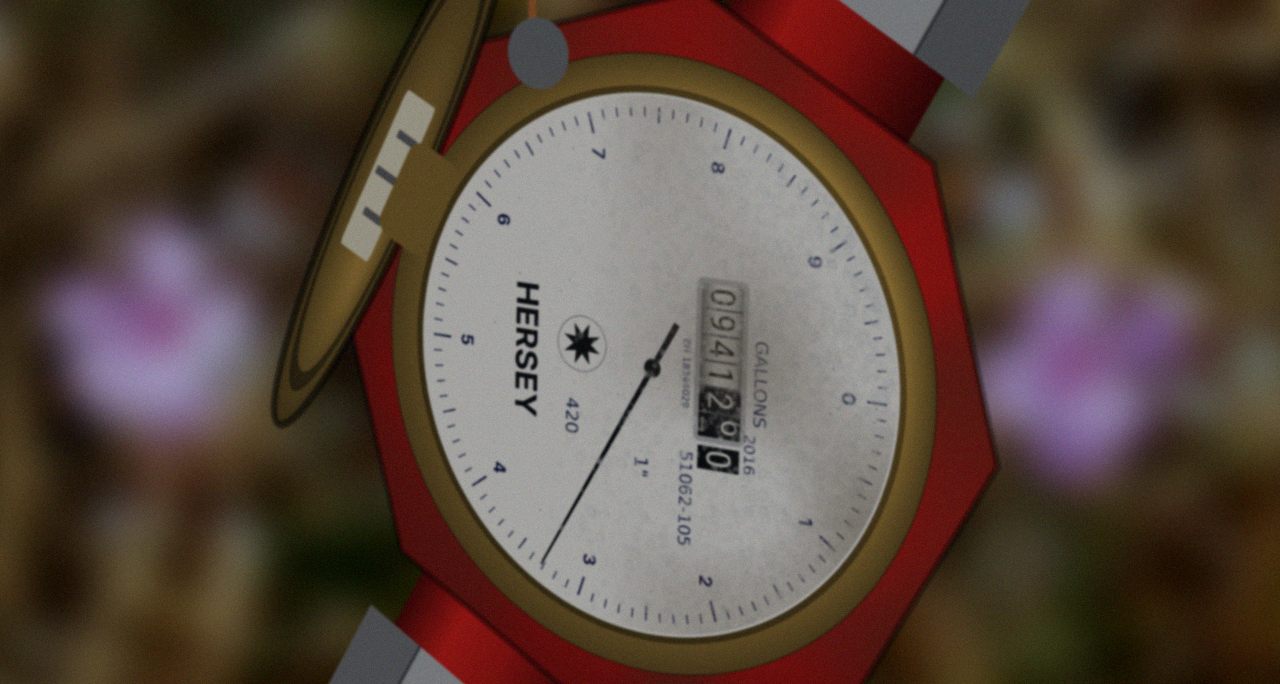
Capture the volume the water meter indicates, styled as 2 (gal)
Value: 941263.3 (gal)
